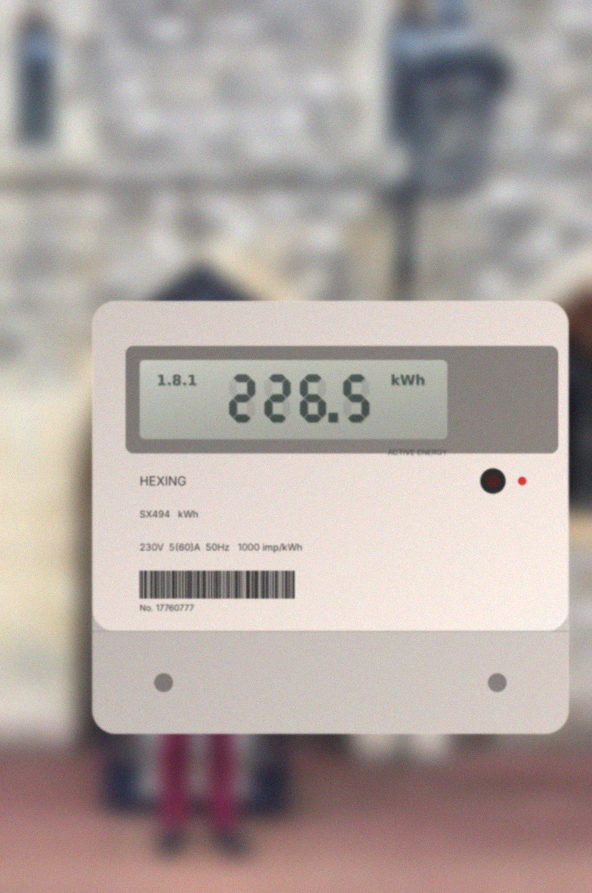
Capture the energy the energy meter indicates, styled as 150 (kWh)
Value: 226.5 (kWh)
